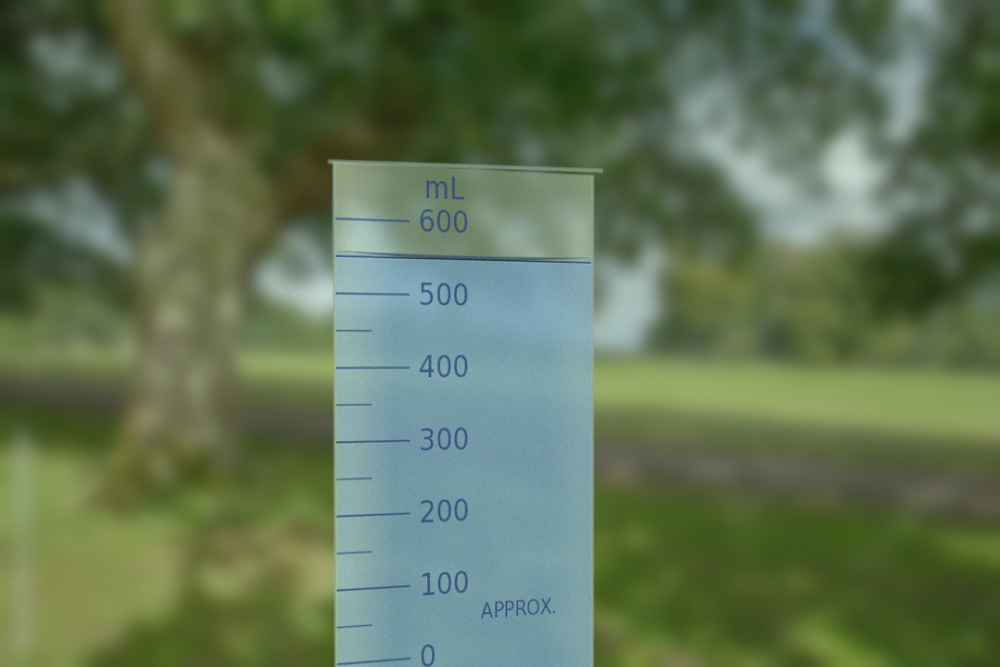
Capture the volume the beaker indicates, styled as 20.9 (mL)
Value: 550 (mL)
